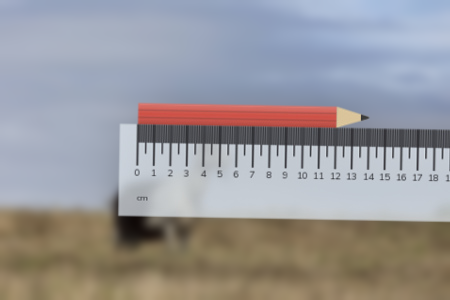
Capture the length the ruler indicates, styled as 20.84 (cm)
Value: 14 (cm)
